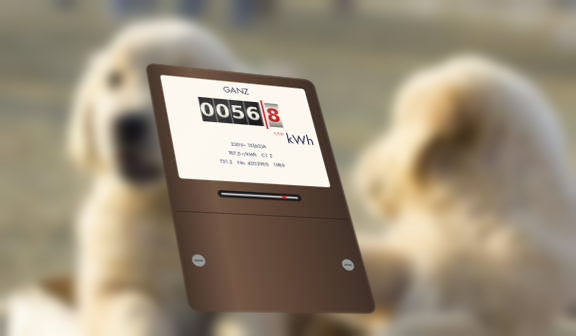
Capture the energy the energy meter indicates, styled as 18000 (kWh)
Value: 56.8 (kWh)
